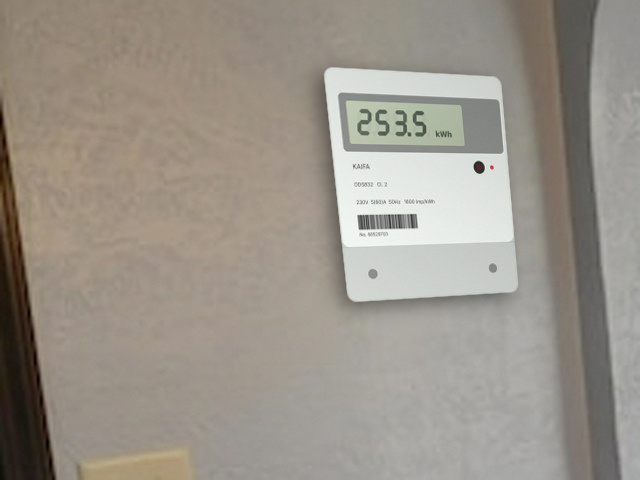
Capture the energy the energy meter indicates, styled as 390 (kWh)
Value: 253.5 (kWh)
